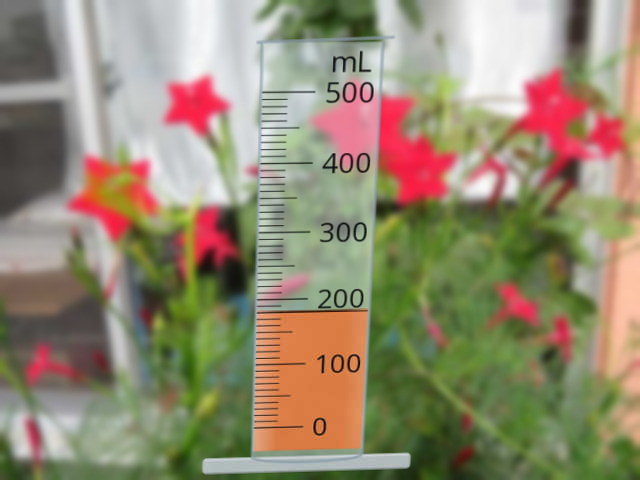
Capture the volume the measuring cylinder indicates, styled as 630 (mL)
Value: 180 (mL)
